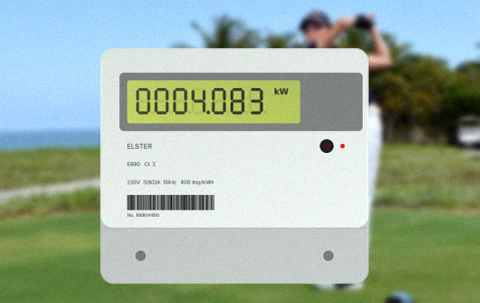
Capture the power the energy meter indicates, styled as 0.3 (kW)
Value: 4.083 (kW)
